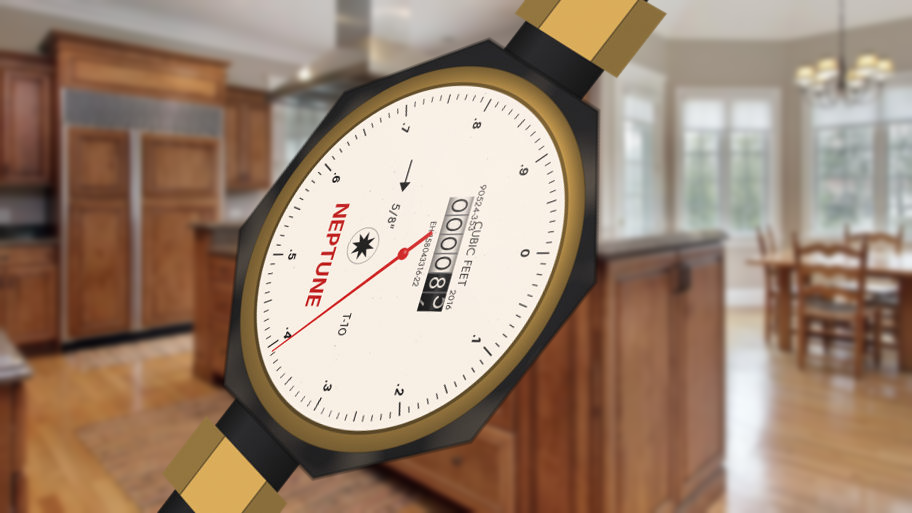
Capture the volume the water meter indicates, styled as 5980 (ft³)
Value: 85.39 (ft³)
